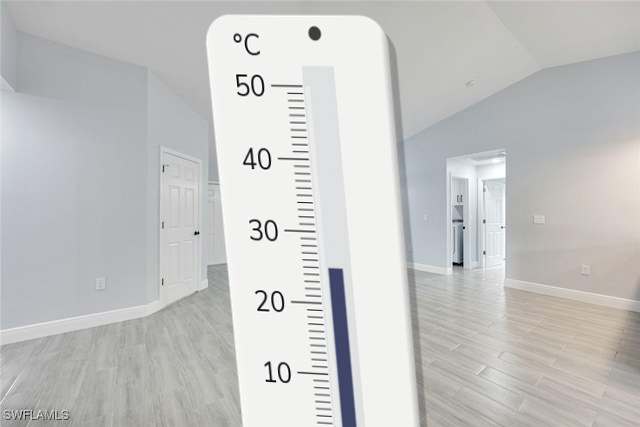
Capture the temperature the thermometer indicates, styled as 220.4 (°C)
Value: 25 (°C)
